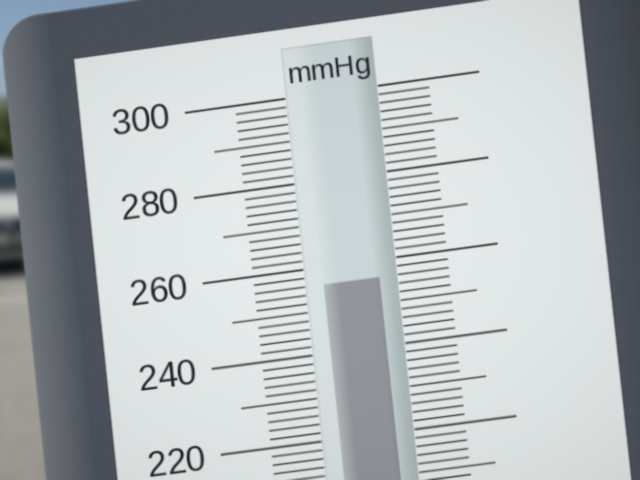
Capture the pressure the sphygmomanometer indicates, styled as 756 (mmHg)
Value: 256 (mmHg)
